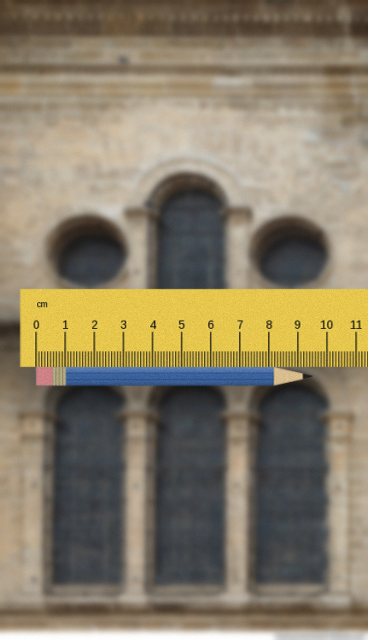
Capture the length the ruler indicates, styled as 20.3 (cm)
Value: 9.5 (cm)
